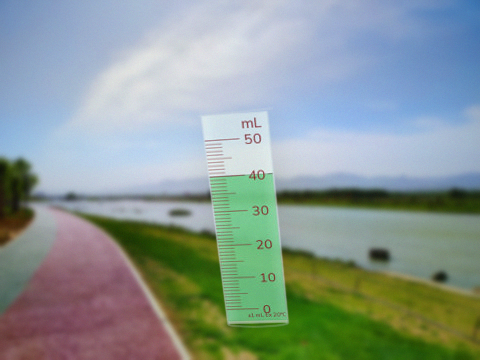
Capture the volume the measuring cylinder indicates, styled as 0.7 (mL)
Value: 40 (mL)
